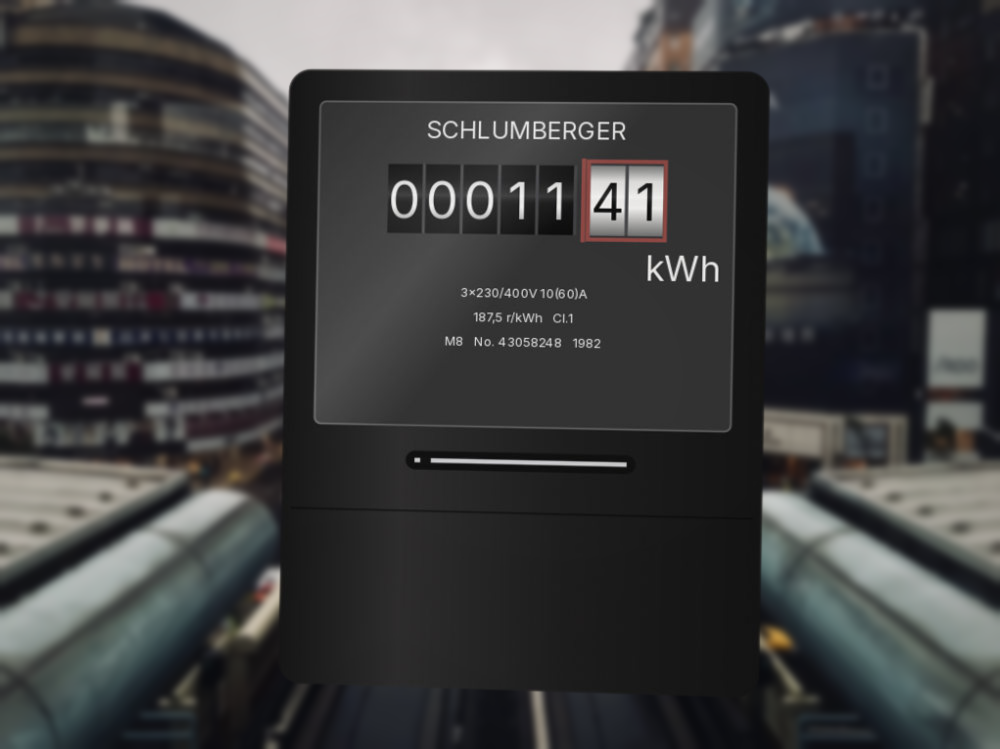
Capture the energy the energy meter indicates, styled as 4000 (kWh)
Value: 11.41 (kWh)
